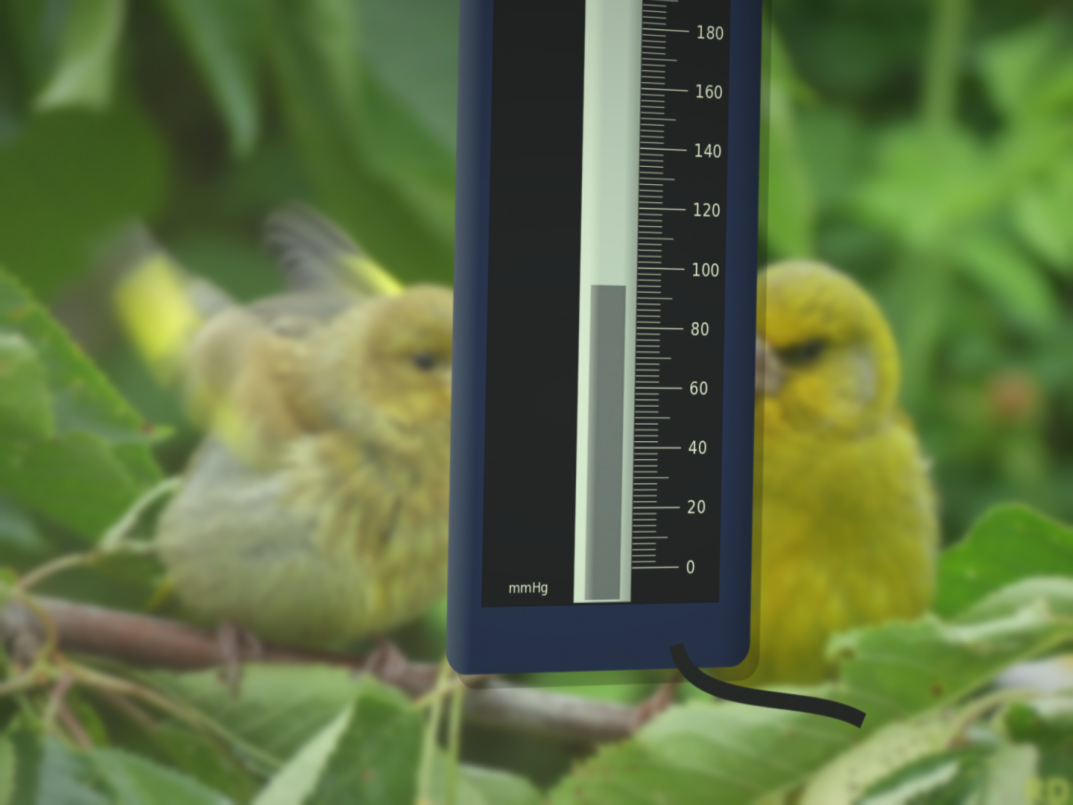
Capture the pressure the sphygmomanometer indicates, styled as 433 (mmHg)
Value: 94 (mmHg)
